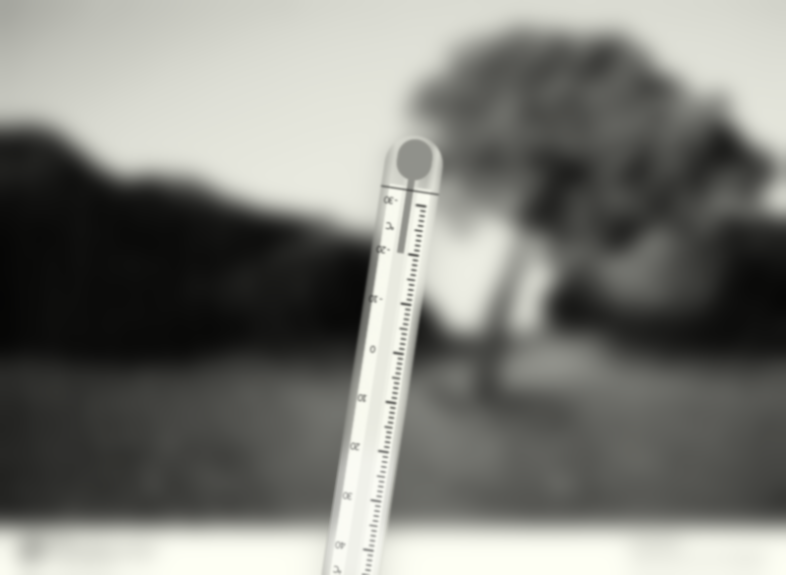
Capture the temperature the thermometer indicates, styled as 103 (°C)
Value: -20 (°C)
